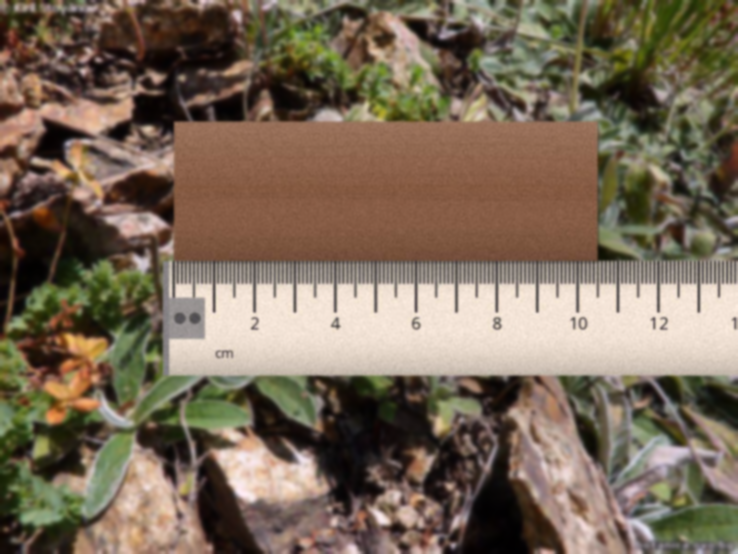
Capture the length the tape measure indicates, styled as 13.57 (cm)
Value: 10.5 (cm)
